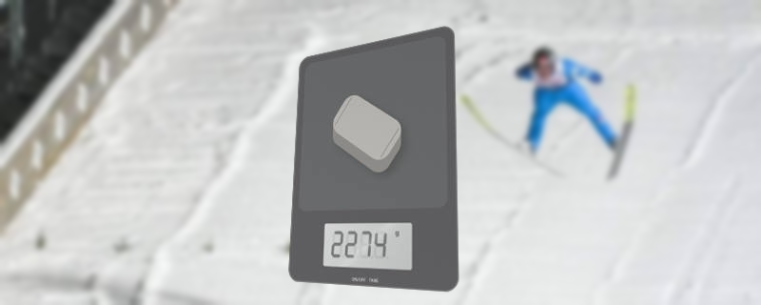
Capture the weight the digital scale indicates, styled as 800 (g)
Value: 2274 (g)
